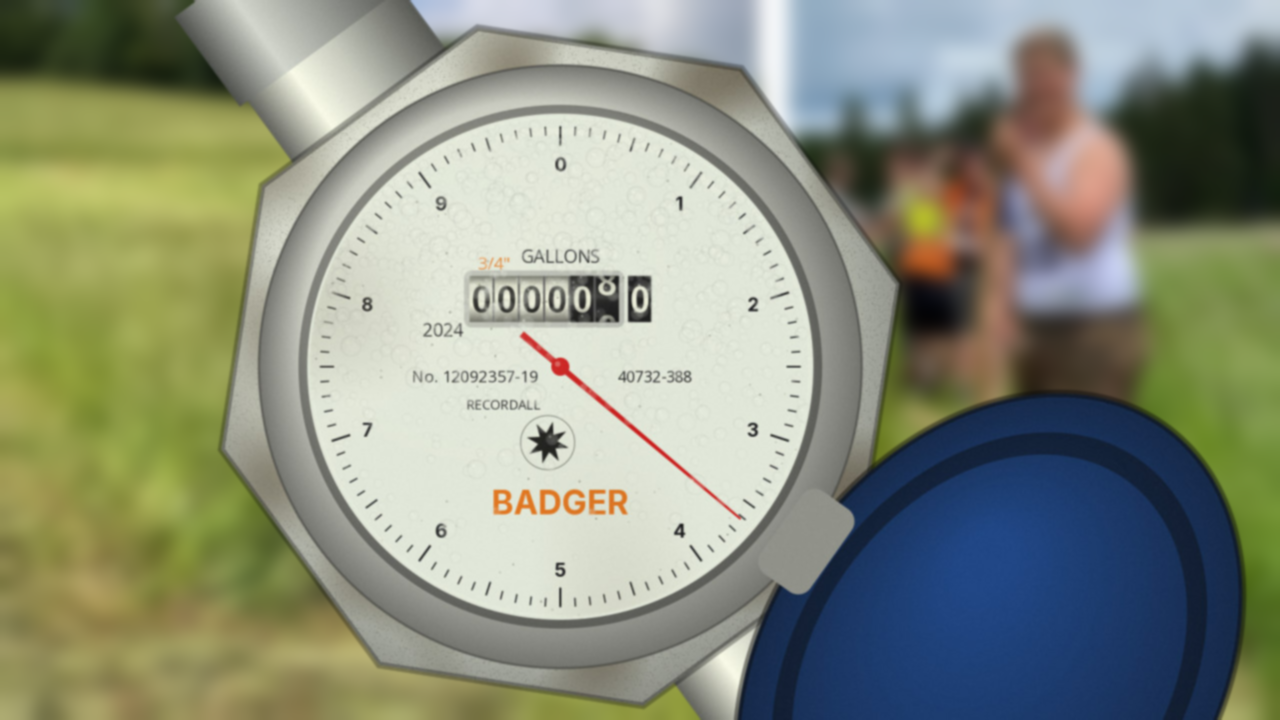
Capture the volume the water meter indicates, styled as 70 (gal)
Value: 83.6 (gal)
